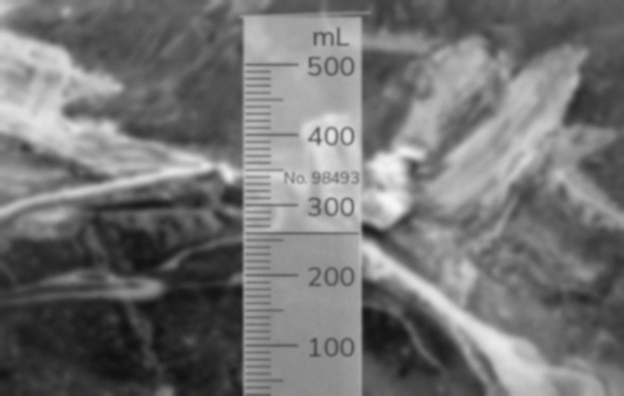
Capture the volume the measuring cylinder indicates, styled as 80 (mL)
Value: 260 (mL)
